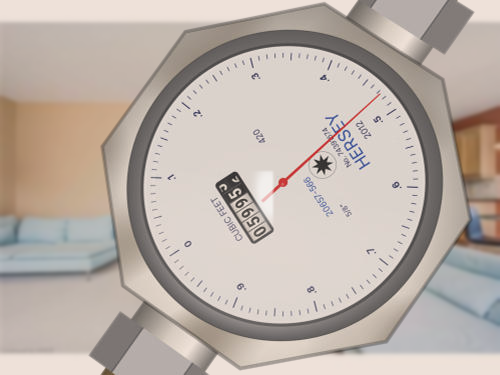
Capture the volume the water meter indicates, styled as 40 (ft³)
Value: 59955.47 (ft³)
